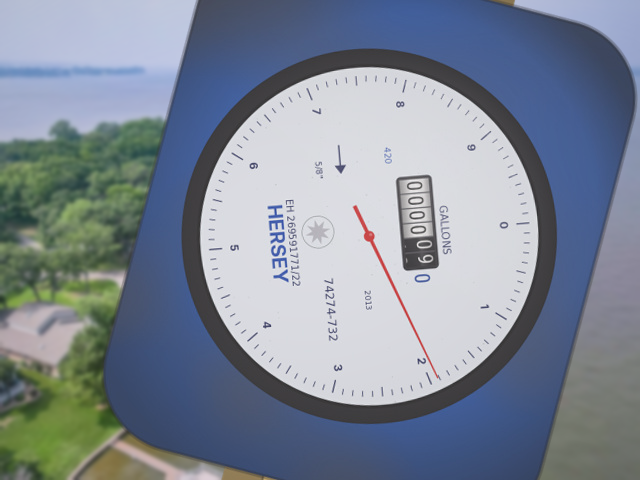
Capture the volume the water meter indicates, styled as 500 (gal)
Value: 91.9 (gal)
